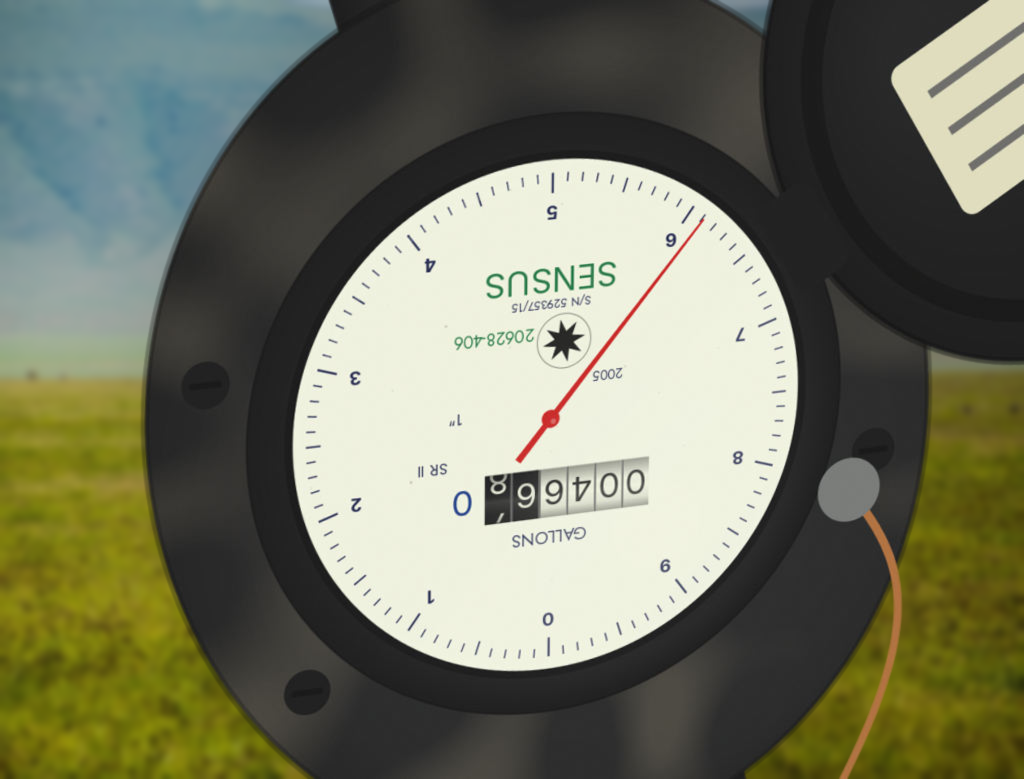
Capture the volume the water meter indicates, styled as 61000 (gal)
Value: 46676.1 (gal)
